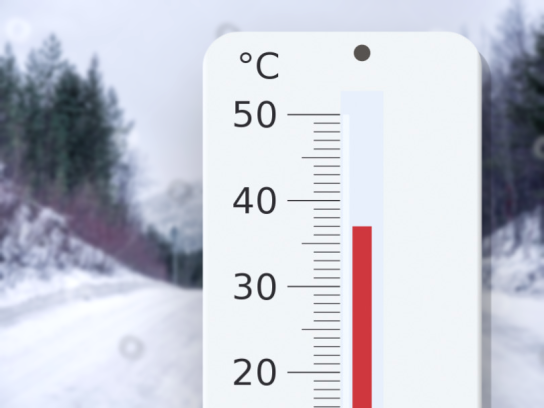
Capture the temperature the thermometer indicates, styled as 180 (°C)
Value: 37 (°C)
